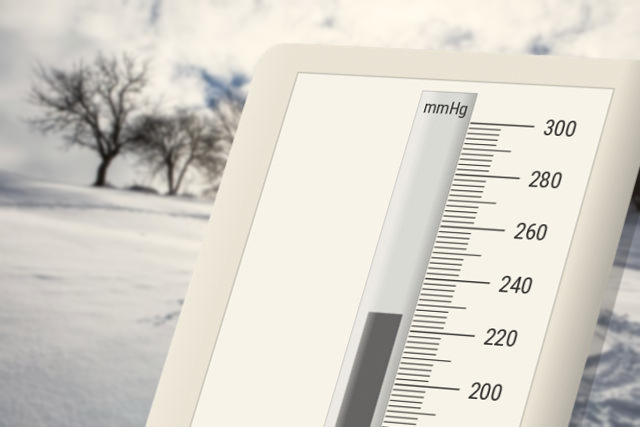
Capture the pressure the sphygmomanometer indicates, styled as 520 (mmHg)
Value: 226 (mmHg)
